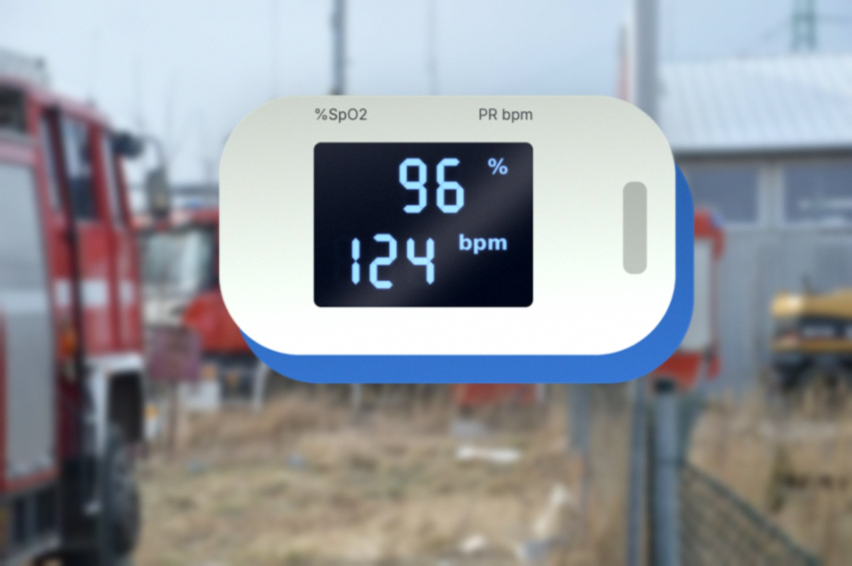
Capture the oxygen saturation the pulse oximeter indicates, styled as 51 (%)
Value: 96 (%)
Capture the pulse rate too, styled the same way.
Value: 124 (bpm)
